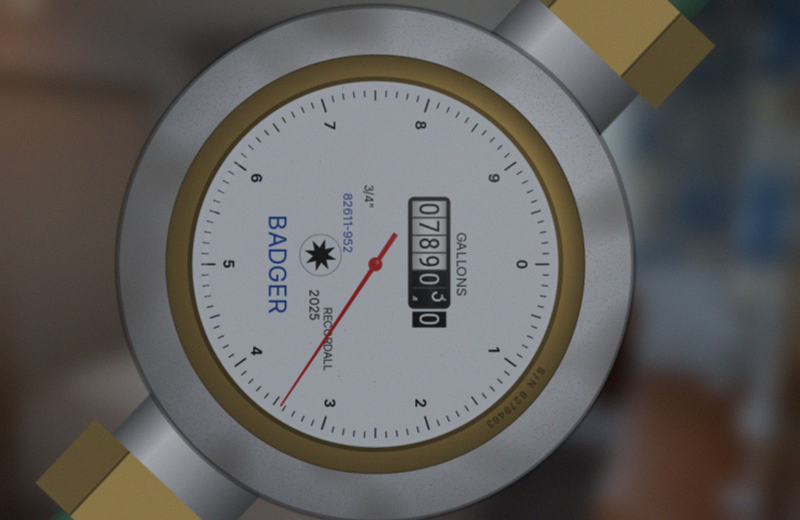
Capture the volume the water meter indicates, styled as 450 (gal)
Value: 789033.4 (gal)
